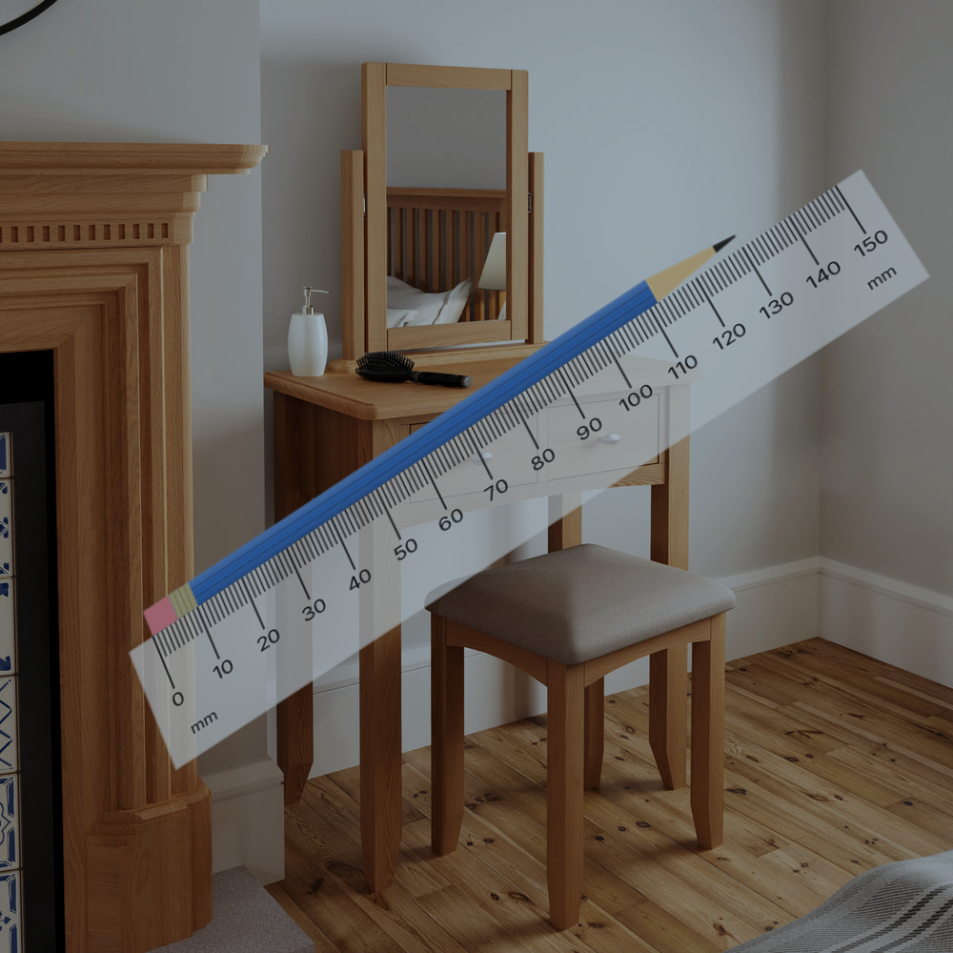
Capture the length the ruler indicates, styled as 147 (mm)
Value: 130 (mm)
